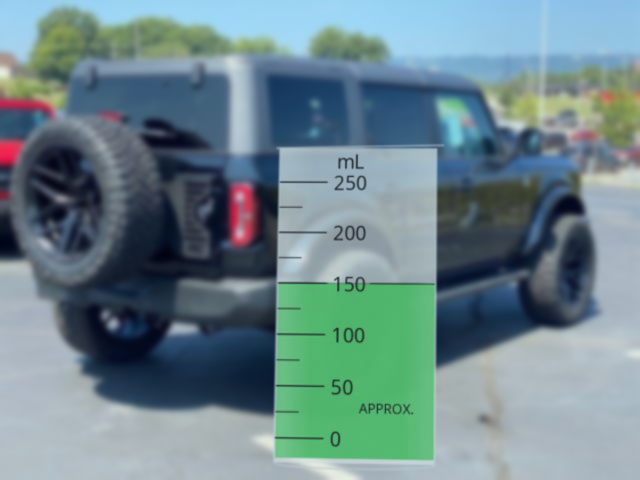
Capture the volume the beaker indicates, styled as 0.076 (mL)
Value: 150 (mL)
